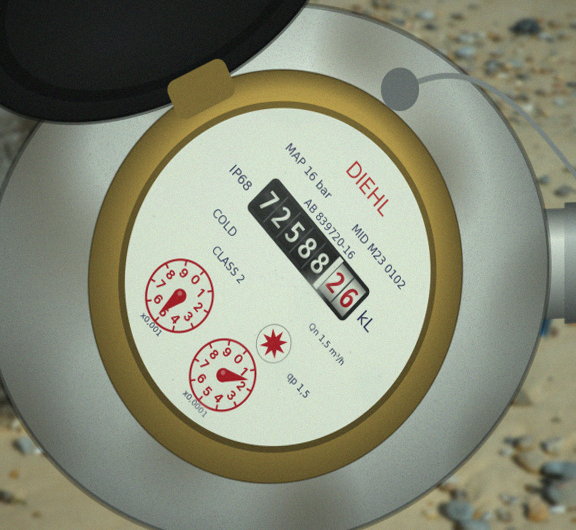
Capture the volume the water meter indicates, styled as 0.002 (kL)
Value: 72588.2651 (kL)
